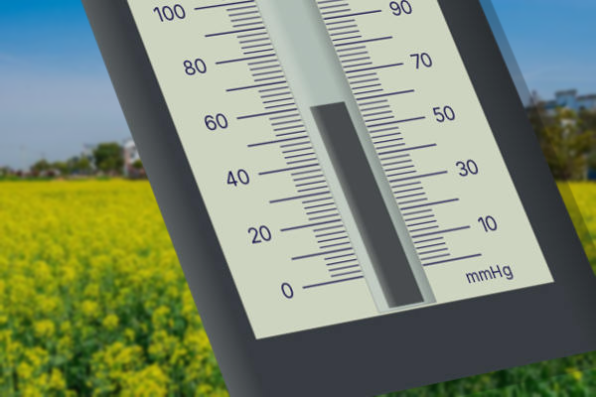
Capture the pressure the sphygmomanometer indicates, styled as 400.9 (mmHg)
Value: 60 (mmHg)
